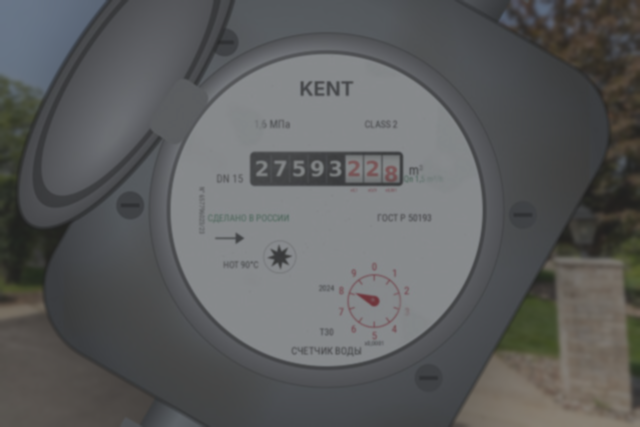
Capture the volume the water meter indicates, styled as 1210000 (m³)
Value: 27593.2278 (m³)
